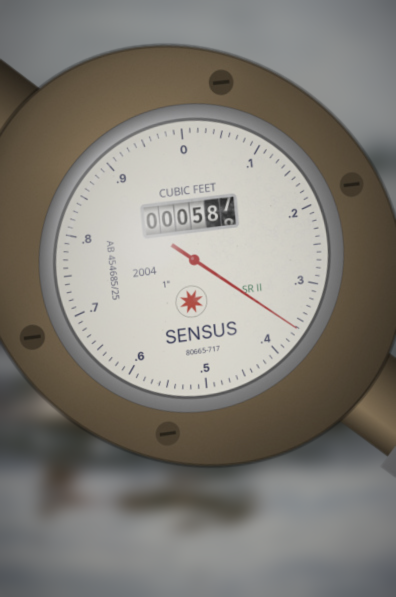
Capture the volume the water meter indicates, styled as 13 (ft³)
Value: 587.36 (ft³)
